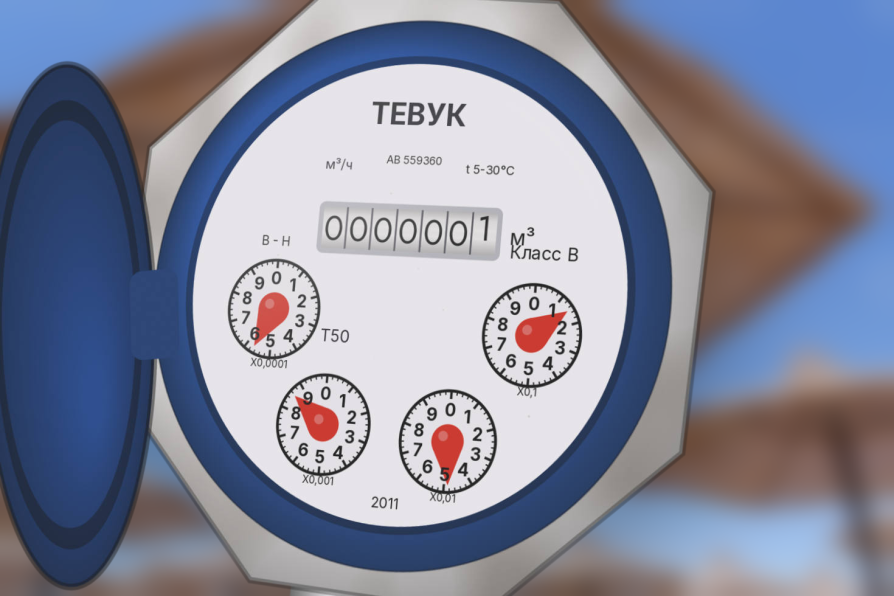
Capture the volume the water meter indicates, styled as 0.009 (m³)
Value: 1.1485 (m³)
